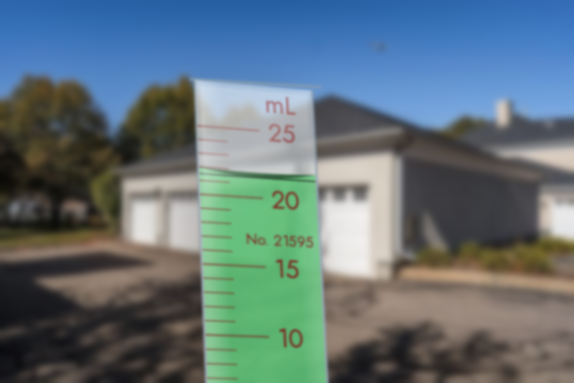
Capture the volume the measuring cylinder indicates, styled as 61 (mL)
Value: 21.5 (mL)
